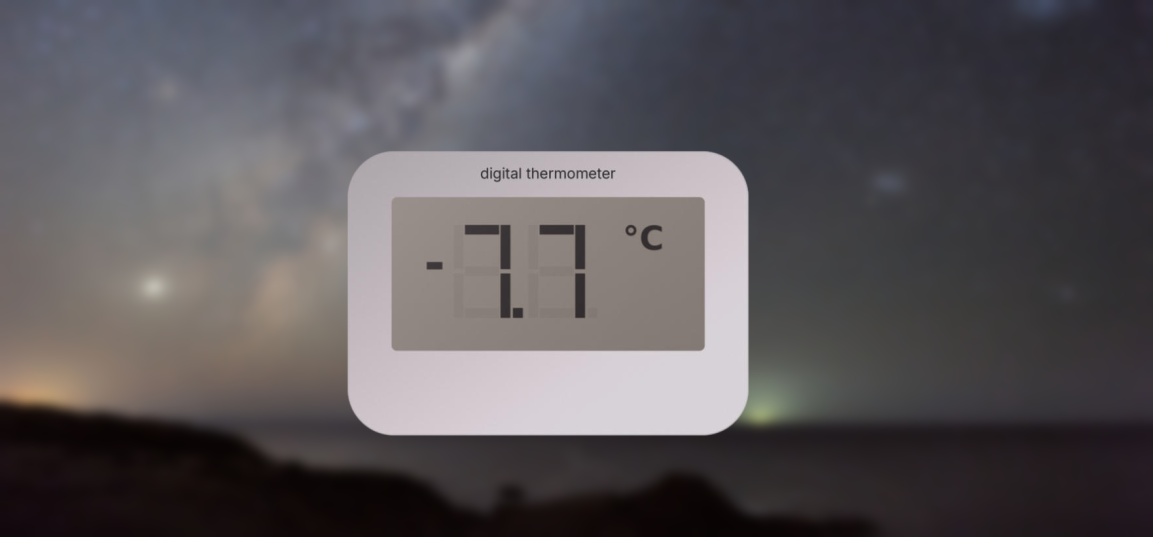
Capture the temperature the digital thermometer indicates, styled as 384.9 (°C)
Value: -7.7 (°C)
